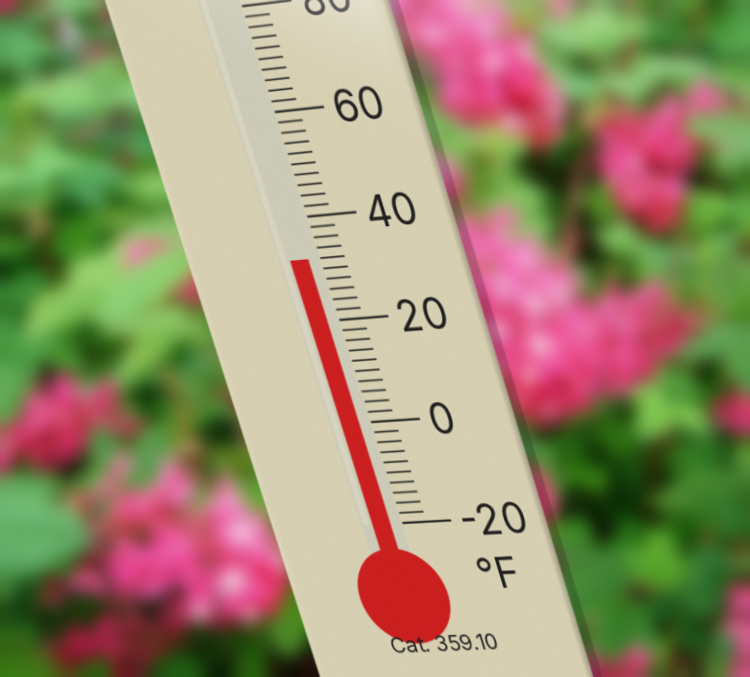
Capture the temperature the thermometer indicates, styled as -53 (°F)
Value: 32 (°F)
